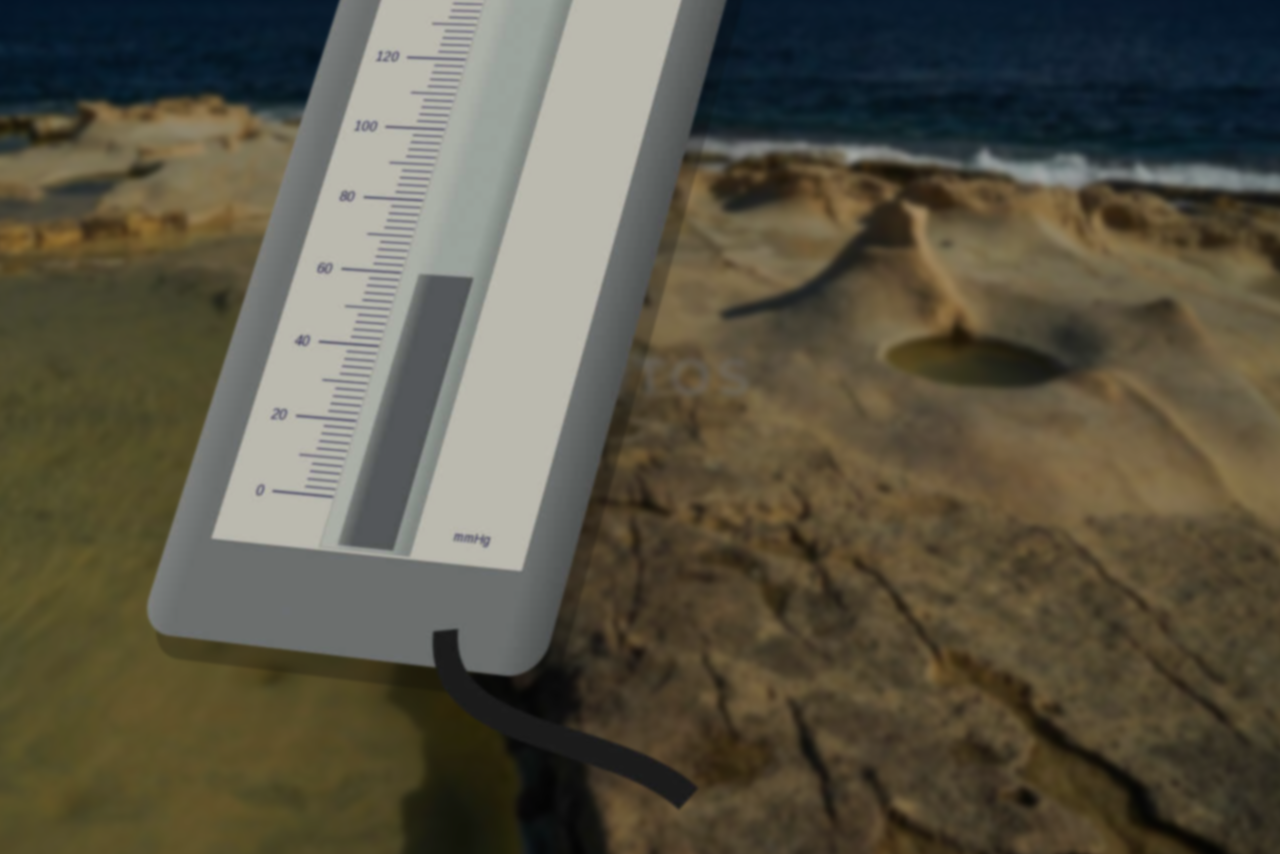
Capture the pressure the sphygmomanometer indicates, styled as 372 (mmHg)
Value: 60 (mmHg)
